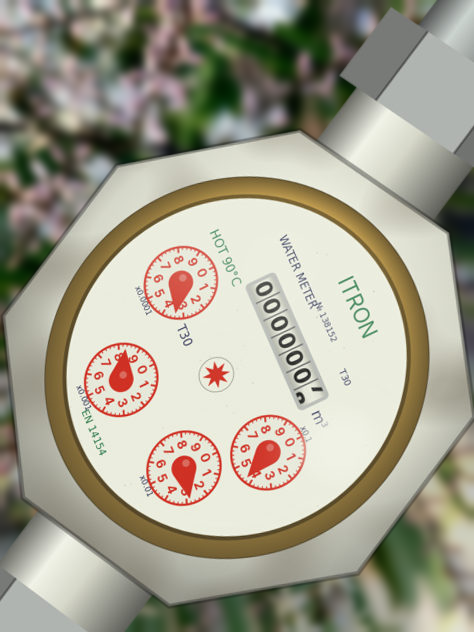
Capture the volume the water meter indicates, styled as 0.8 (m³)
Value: 7.4283 (m³)
